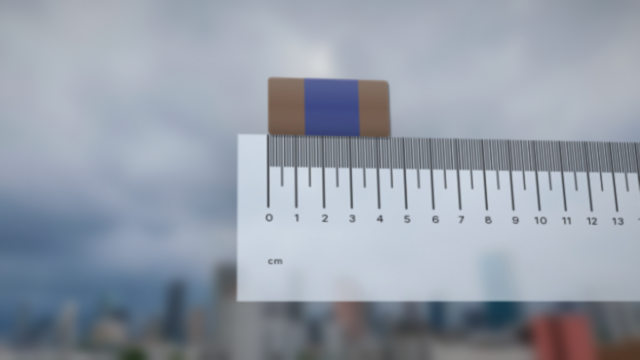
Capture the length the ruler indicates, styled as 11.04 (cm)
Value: 4.5 (cm)
